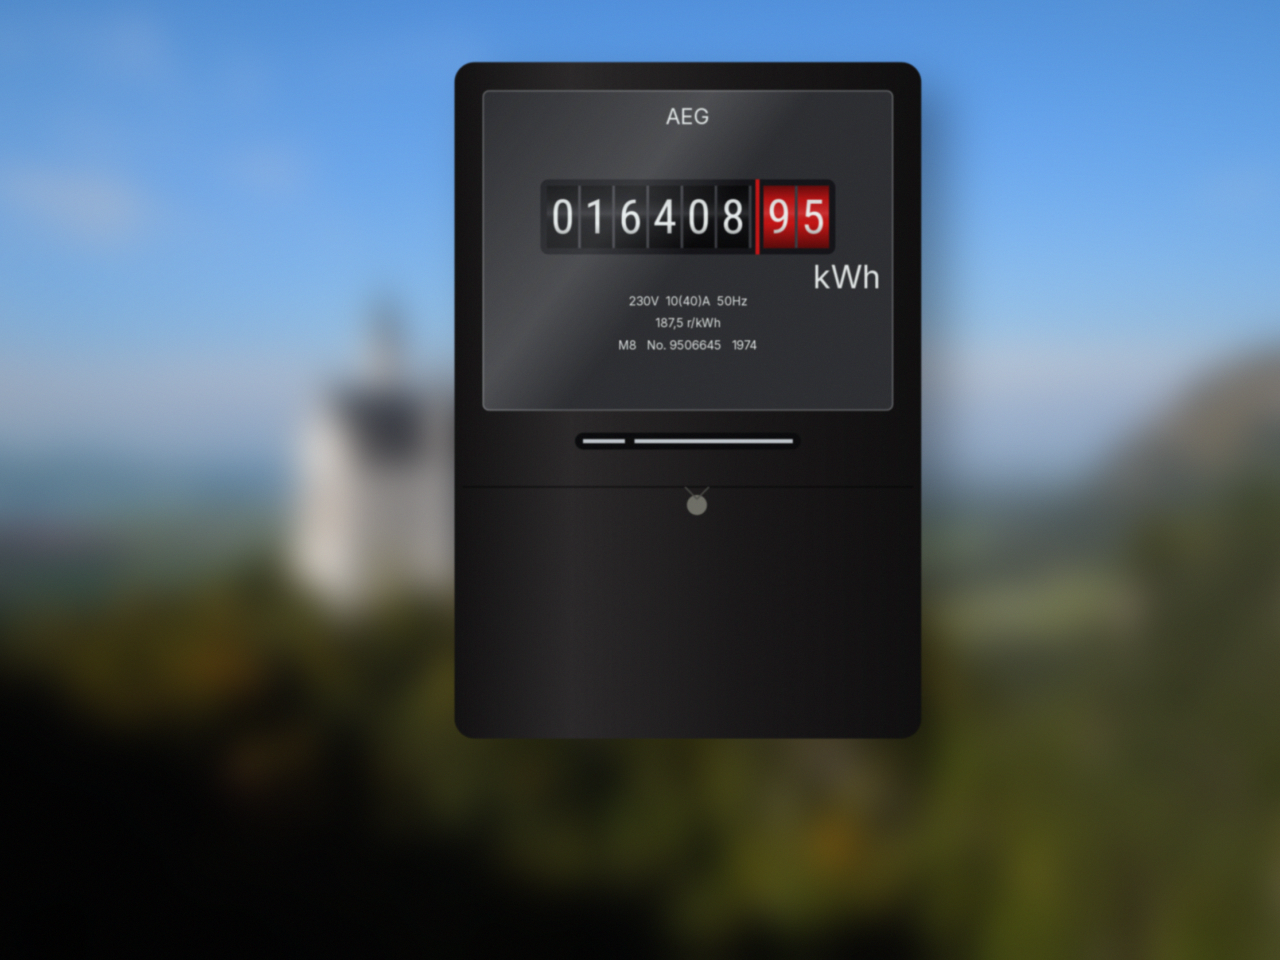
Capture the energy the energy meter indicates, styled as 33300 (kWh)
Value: 16408.95 (kWh)
